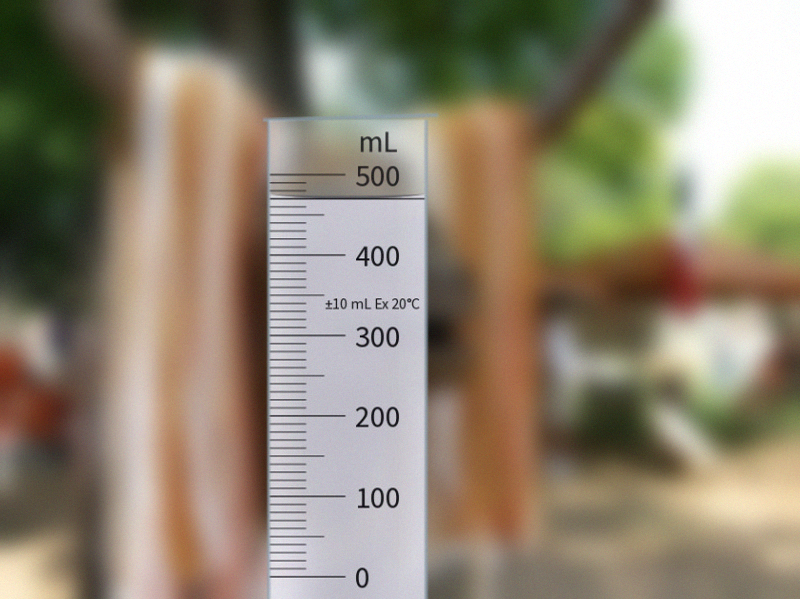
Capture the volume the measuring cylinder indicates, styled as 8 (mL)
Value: 470 (mL)
